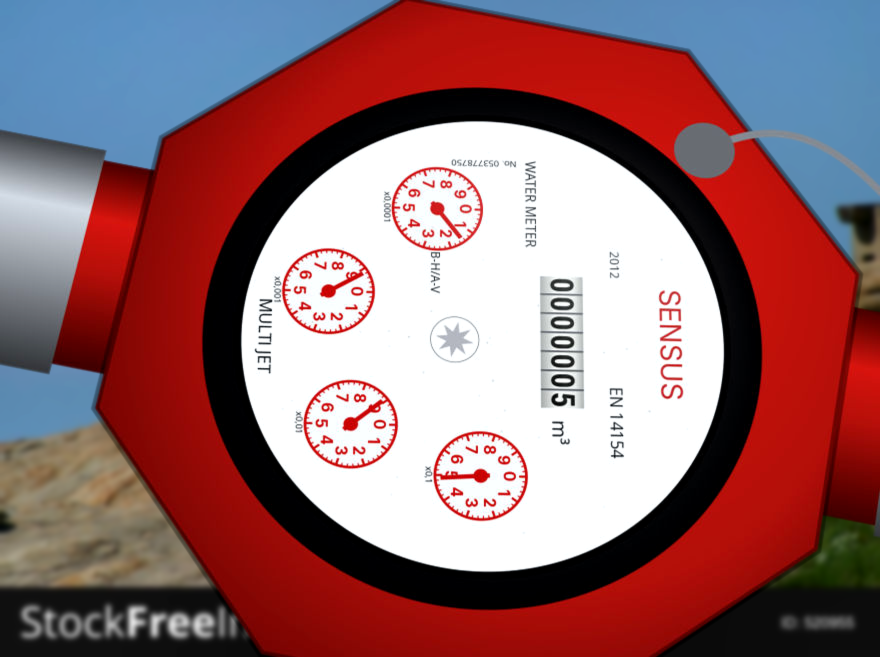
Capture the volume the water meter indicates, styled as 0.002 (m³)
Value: 5.4891 (m³)
